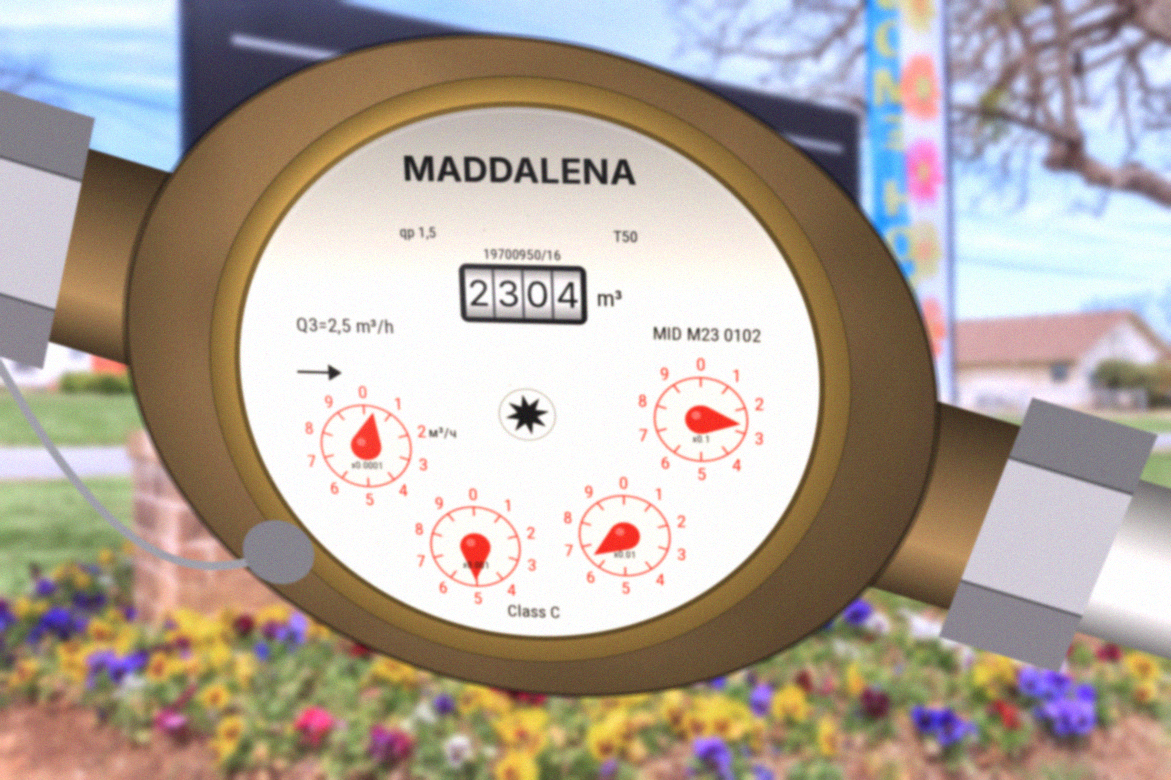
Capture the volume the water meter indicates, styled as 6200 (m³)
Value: 2304.2650 (m³)
